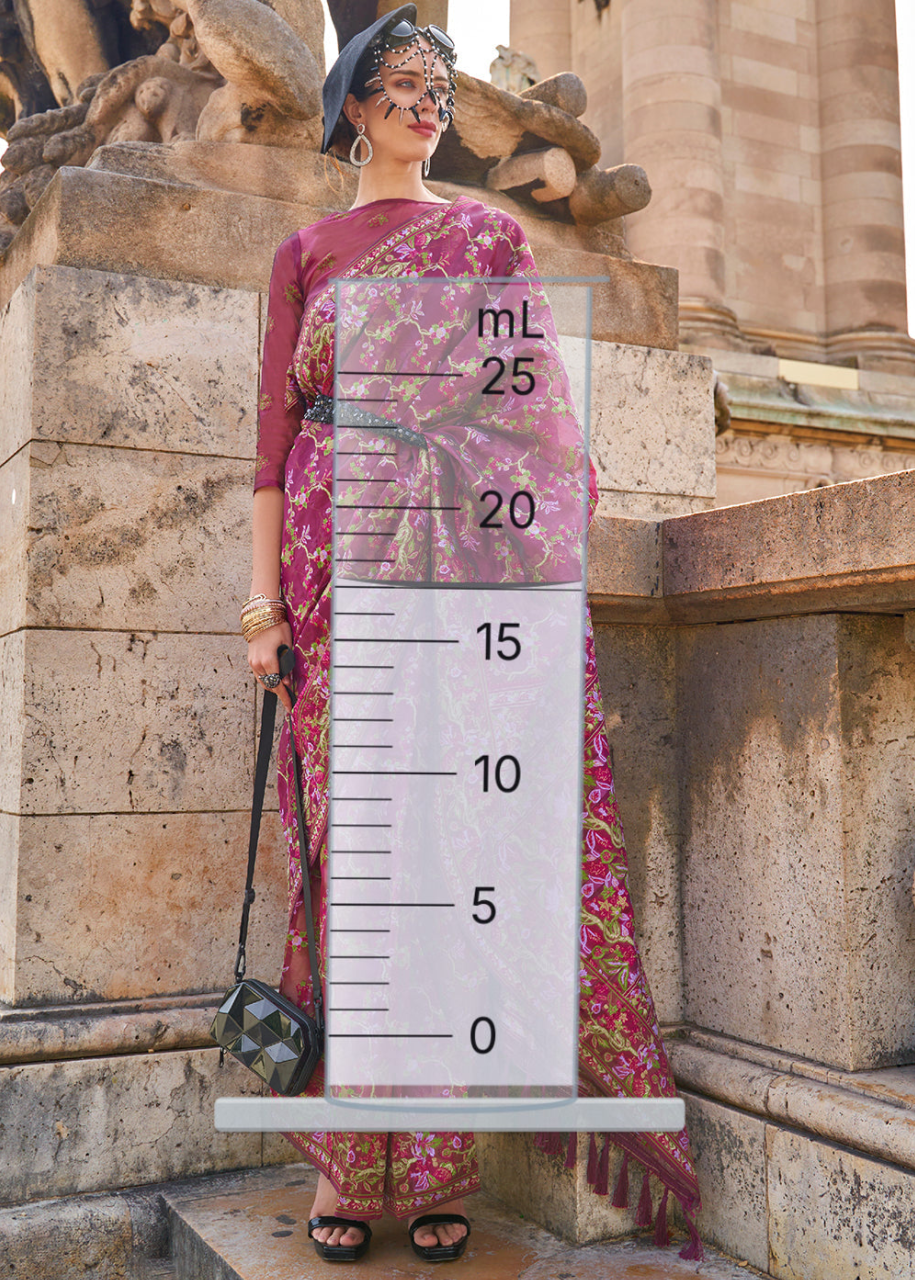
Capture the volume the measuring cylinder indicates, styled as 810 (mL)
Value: 17 (mL)
